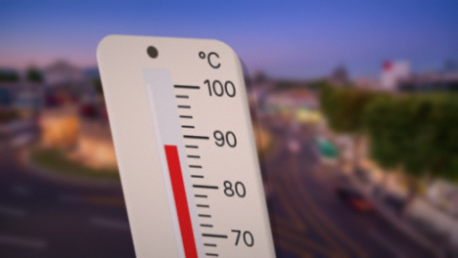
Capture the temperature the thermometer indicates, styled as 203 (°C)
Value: 88 (°C)
